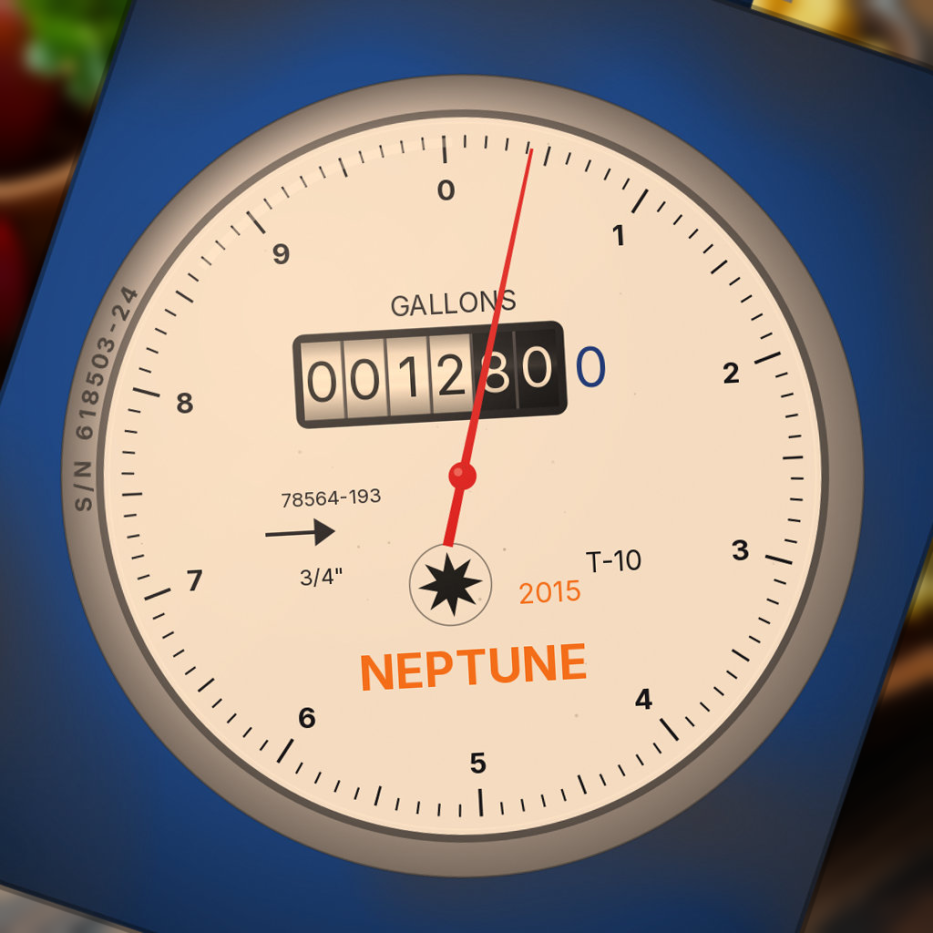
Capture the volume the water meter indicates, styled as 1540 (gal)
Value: 12800.4 (gal)
